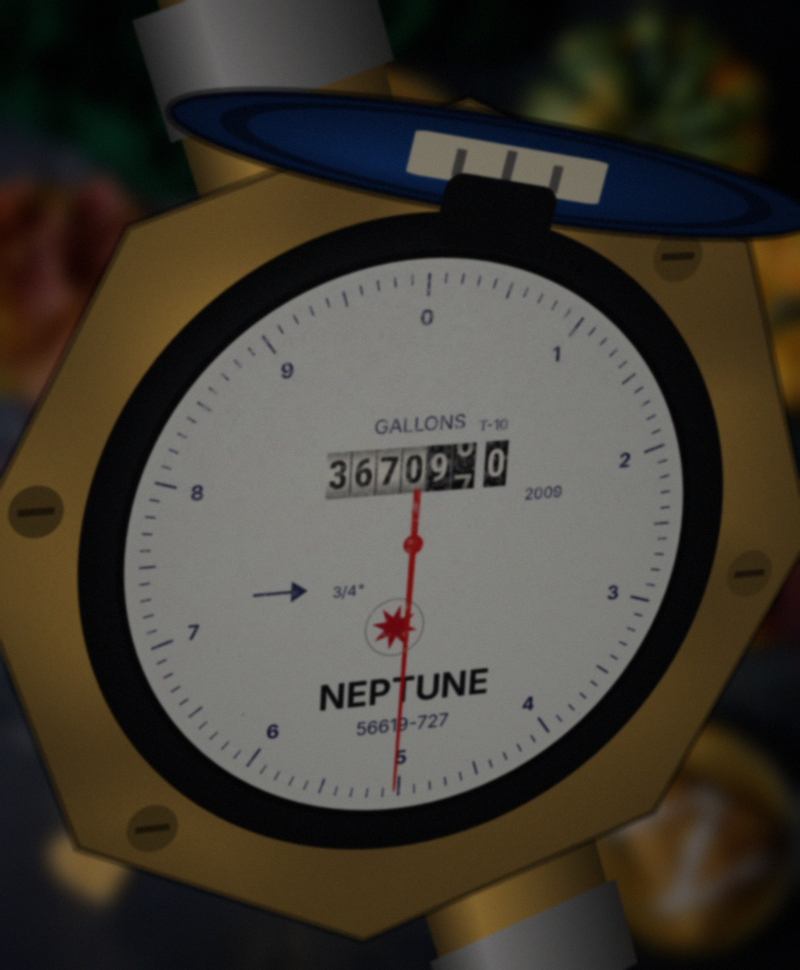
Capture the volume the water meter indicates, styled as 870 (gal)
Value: 3670965.0 (gal)
